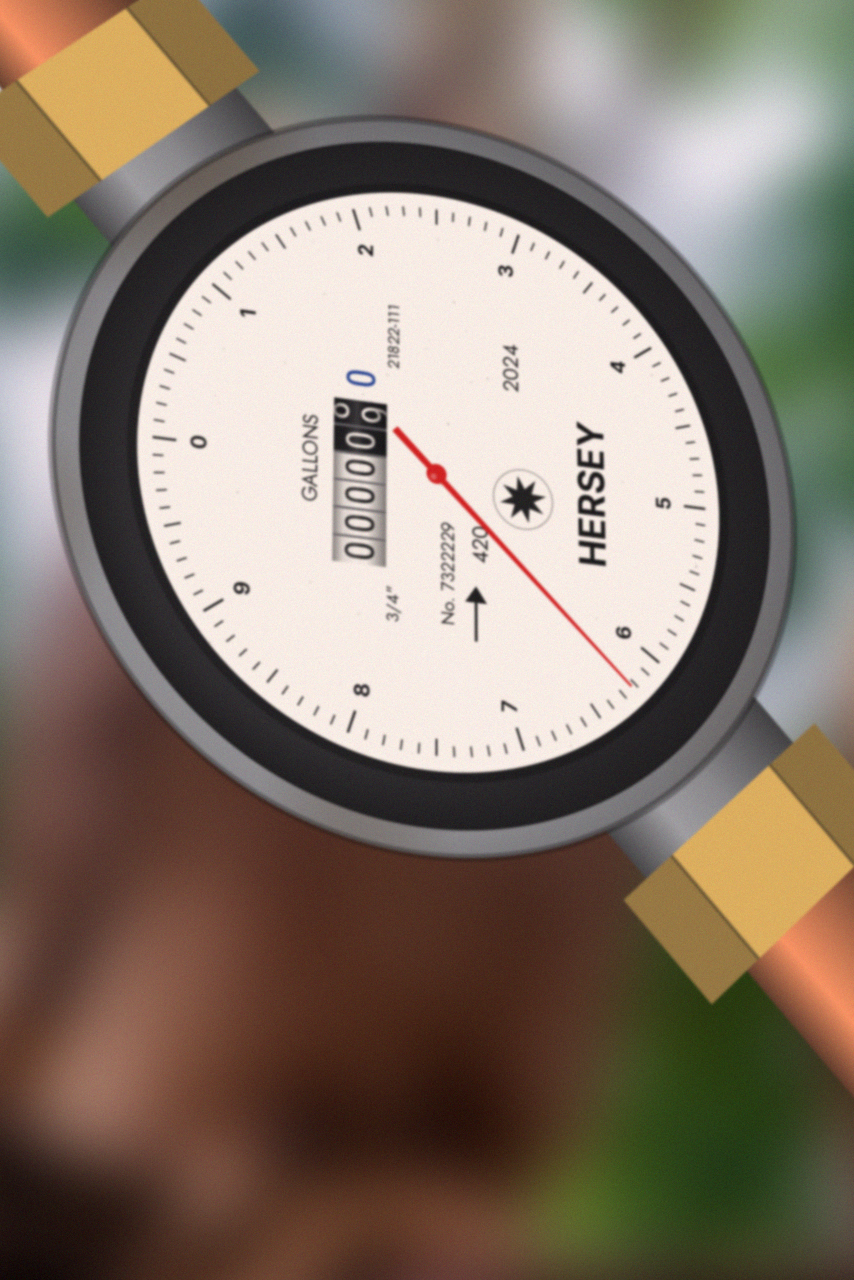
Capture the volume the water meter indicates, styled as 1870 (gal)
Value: 86.2 (gal)
